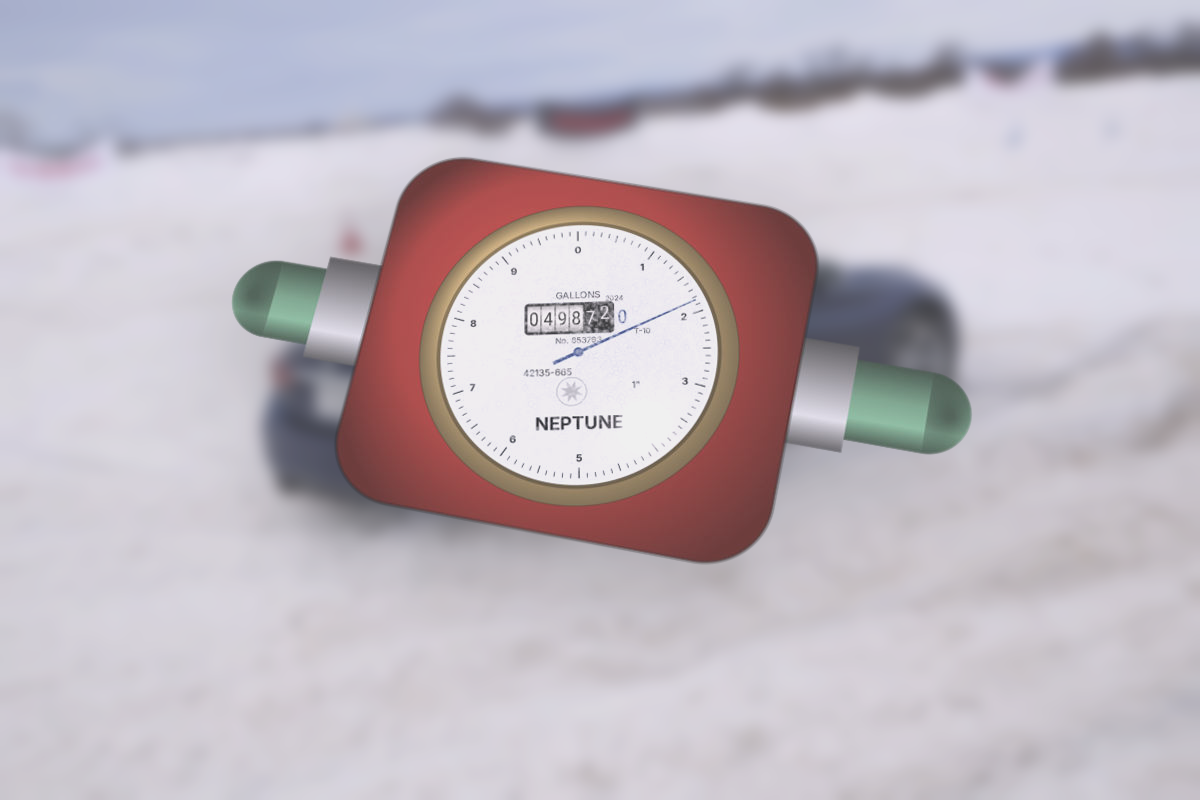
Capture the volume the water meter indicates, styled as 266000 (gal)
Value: 498721.8 (gal)
